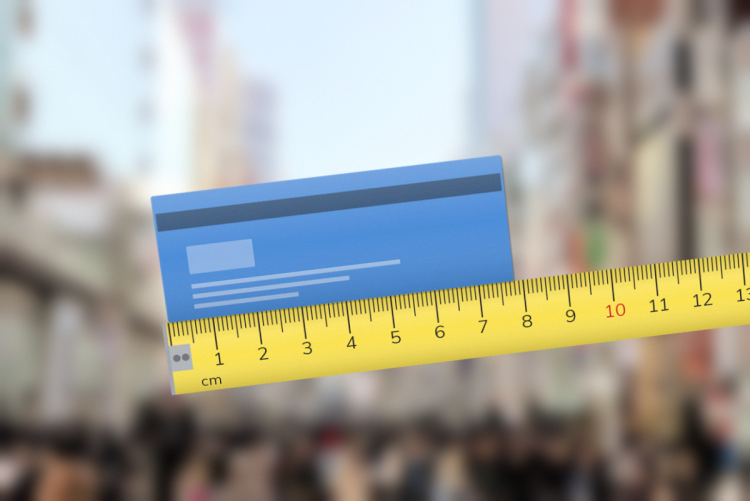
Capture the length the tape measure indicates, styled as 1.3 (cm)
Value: 7.8 (cm)
